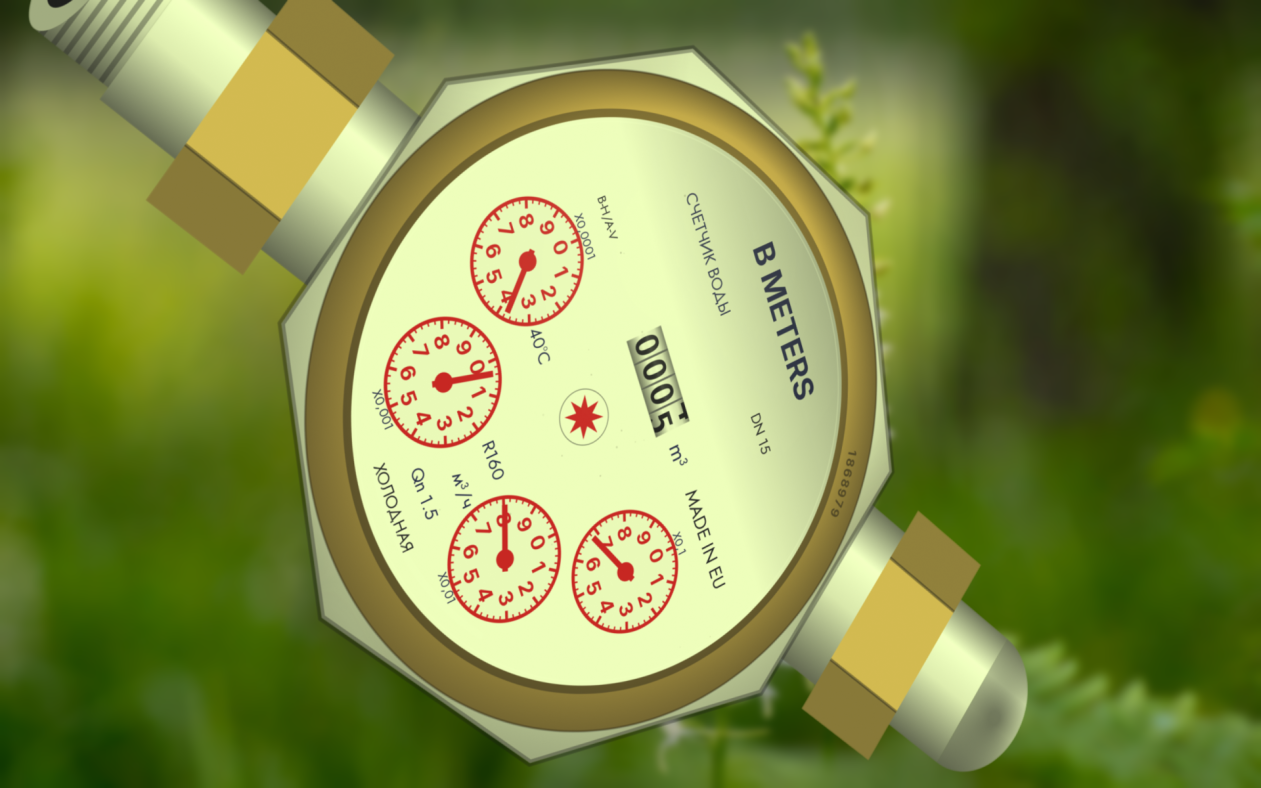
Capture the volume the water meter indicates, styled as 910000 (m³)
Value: 4.6803 (m³)
